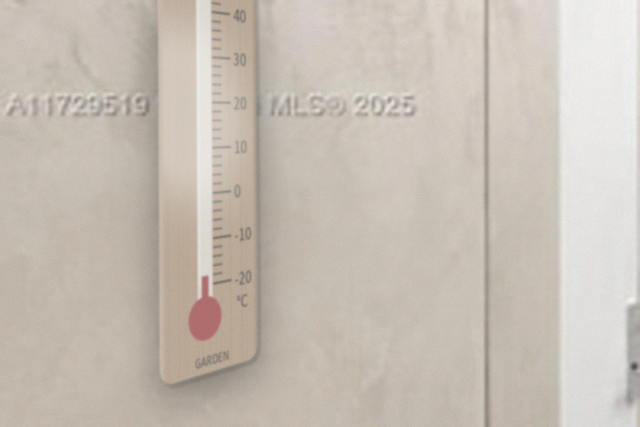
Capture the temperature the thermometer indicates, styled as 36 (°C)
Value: -18 (°C)
